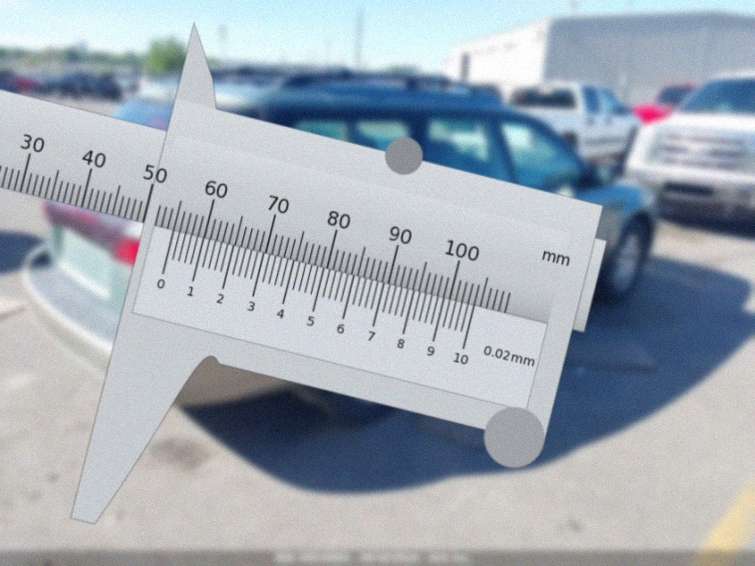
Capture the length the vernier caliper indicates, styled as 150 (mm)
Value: 55.0 (mm)
